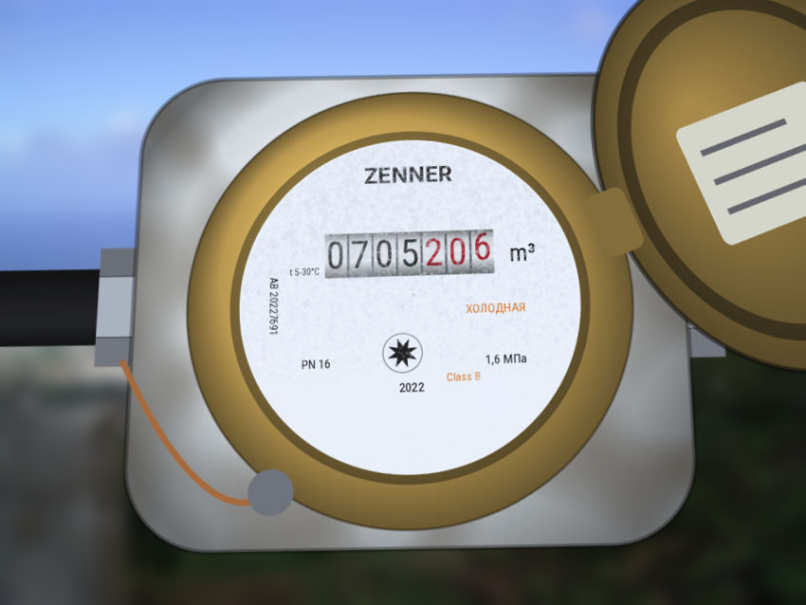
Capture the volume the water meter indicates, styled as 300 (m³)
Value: 705.206 (m³)
